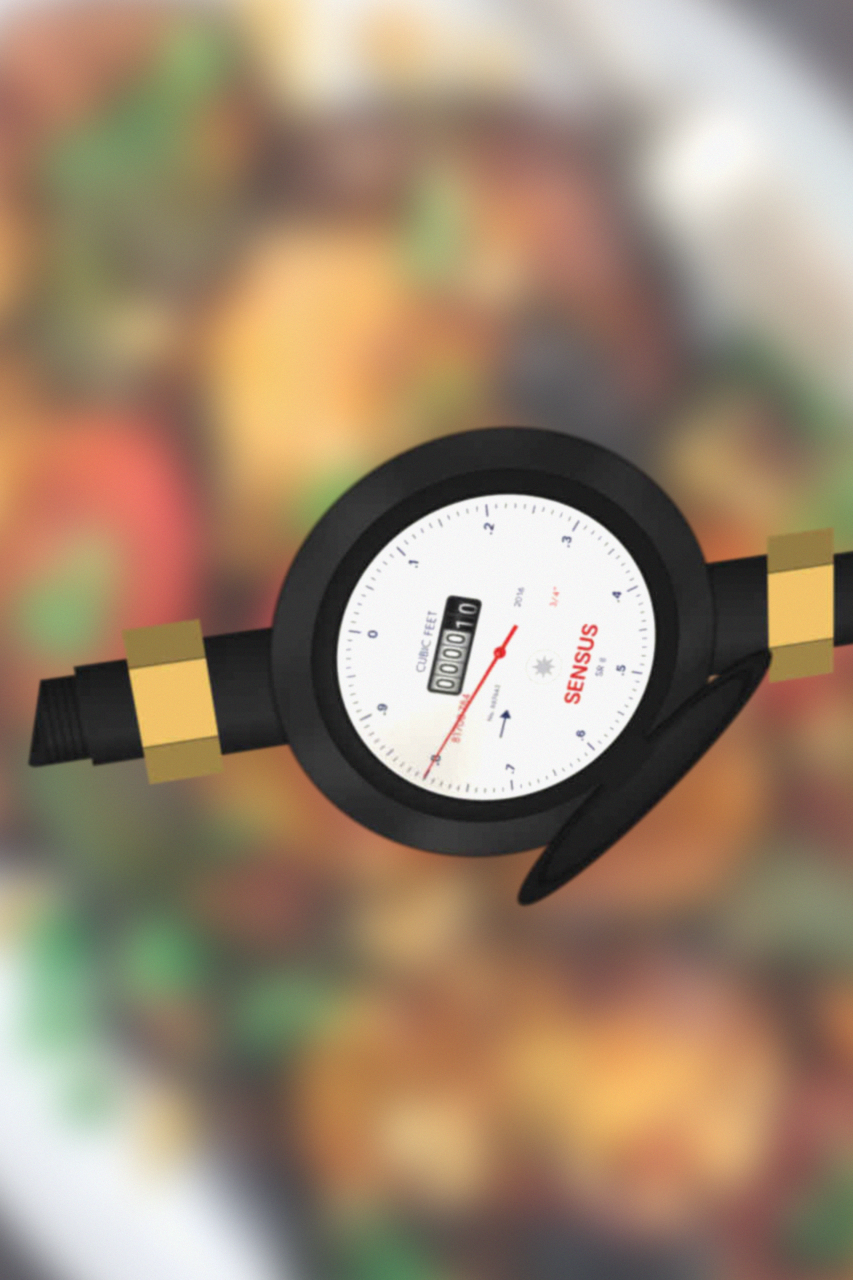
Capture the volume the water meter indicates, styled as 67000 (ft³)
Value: 9.80 (ft³)
